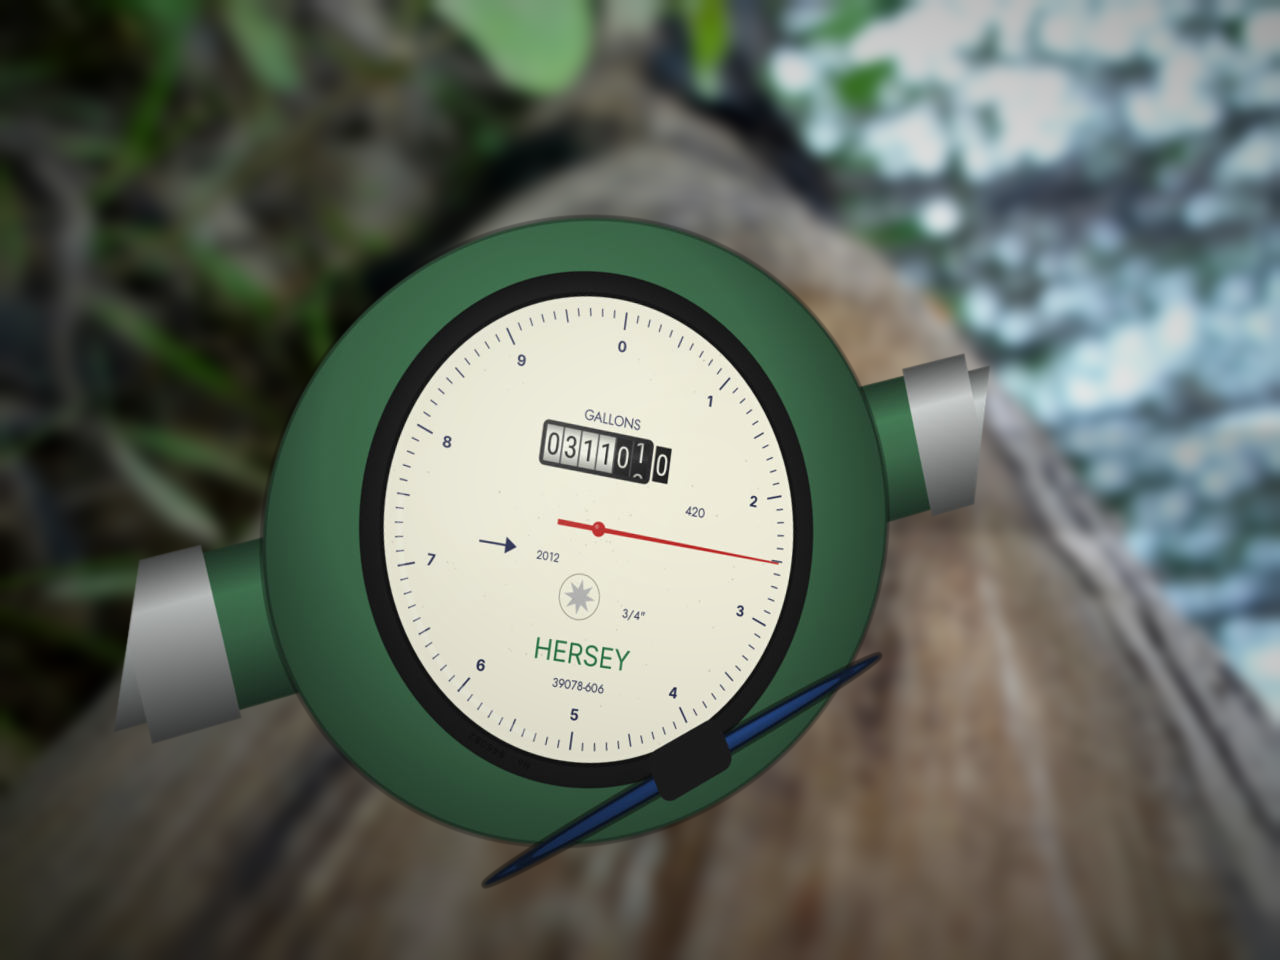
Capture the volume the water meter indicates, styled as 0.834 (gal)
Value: 311012.5 (gal)
